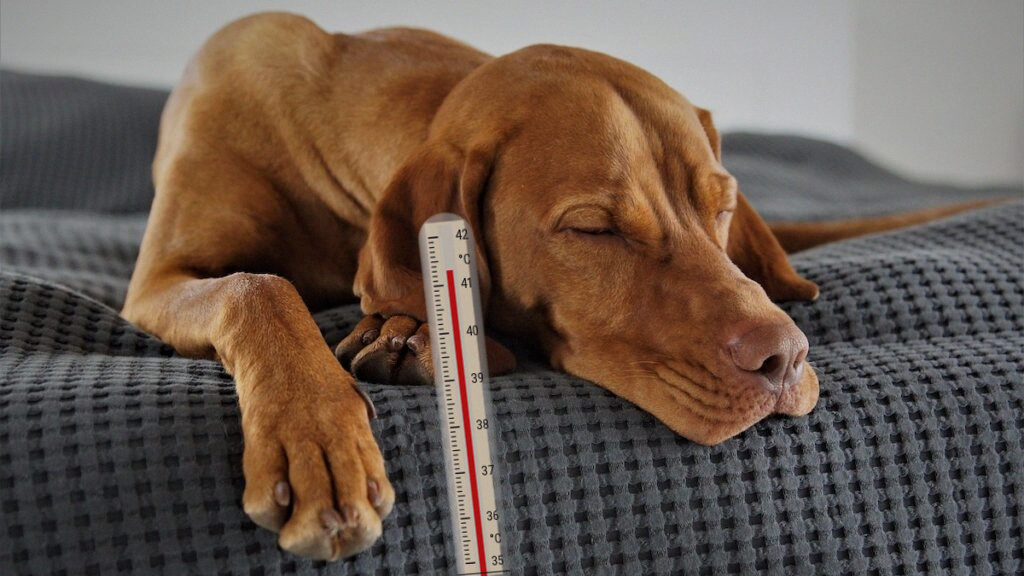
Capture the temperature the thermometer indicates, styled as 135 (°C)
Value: 41.3 (°C)
